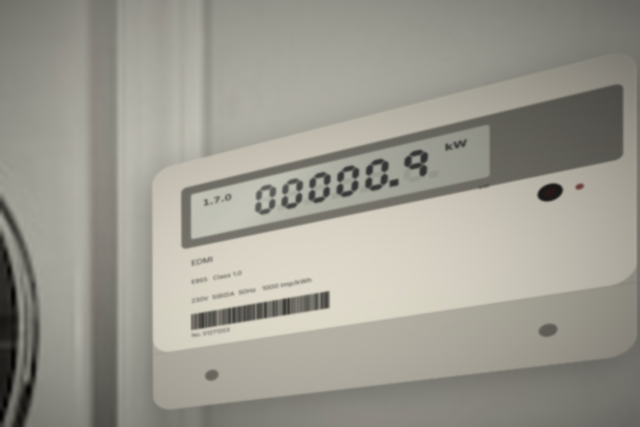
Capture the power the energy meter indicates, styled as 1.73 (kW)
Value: 0.9 (kW)
